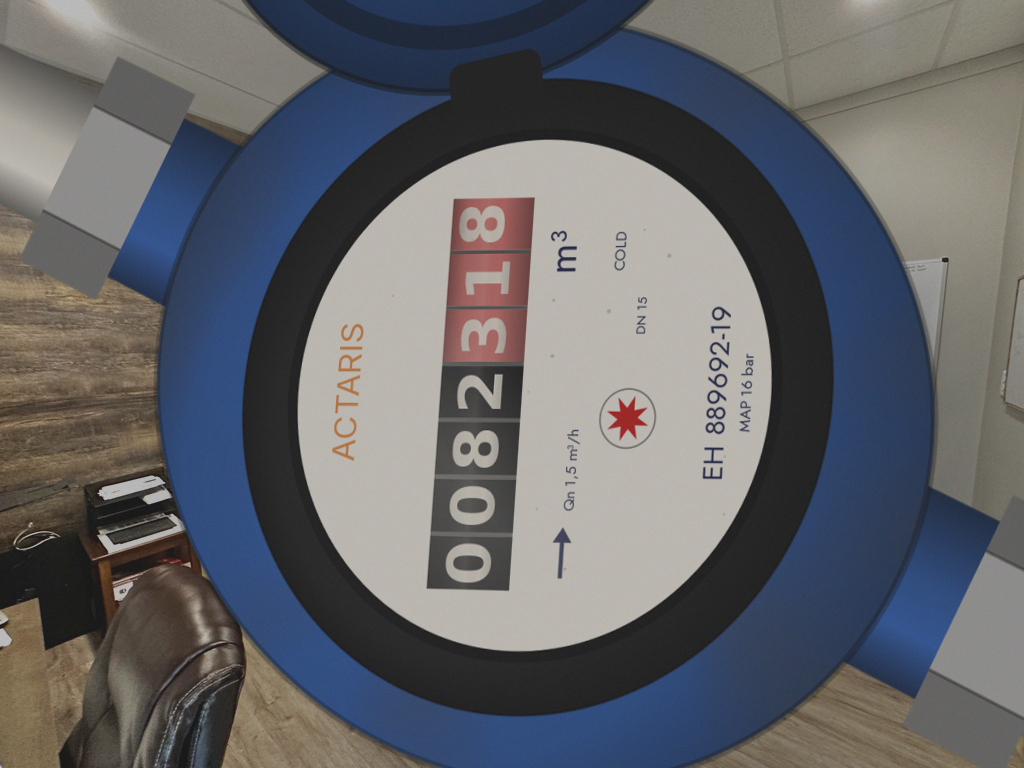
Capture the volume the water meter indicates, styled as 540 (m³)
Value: 82.318 (m³)
